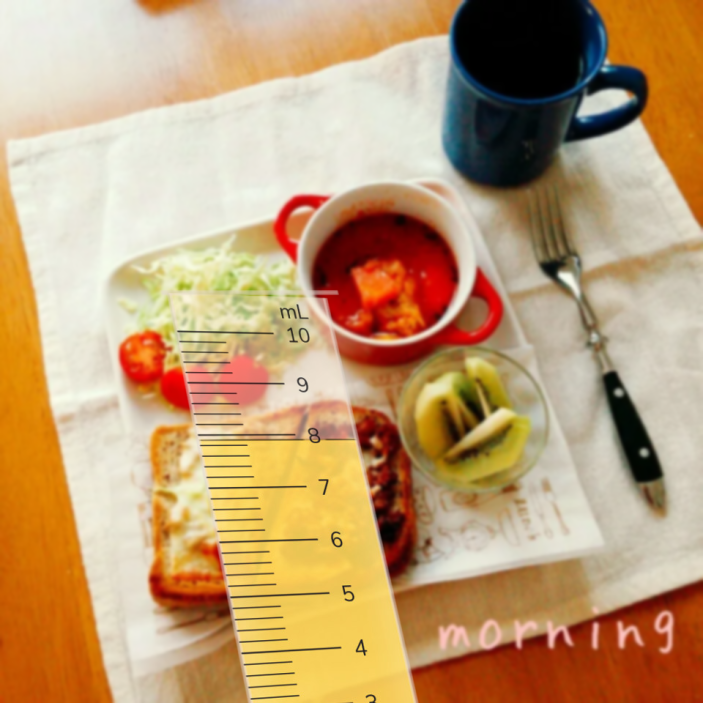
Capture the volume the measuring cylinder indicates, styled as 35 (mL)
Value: 7.9 (mL)
